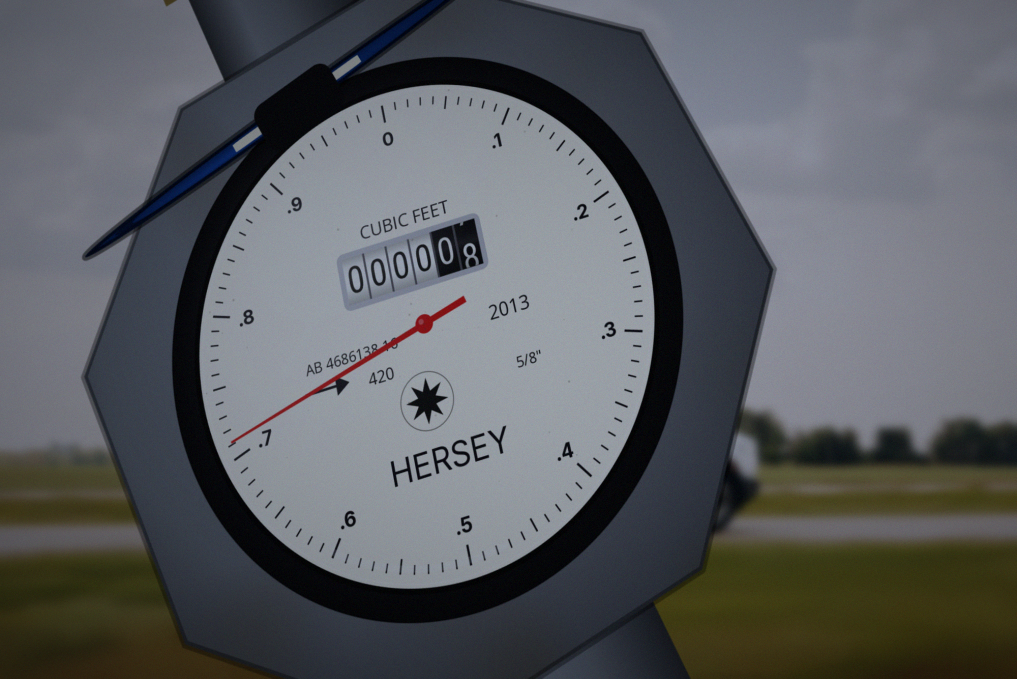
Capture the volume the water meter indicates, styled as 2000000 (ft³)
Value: 7.71 (ft³)
